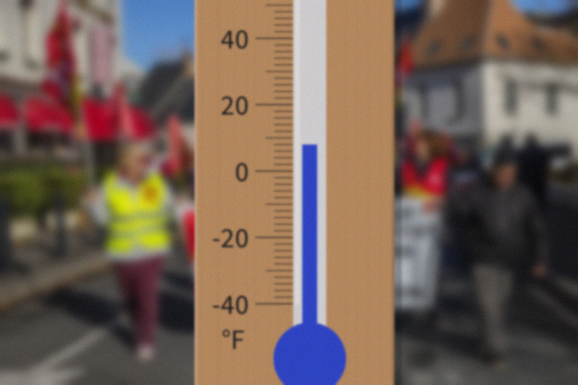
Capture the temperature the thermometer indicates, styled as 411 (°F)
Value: 8 (°F)
